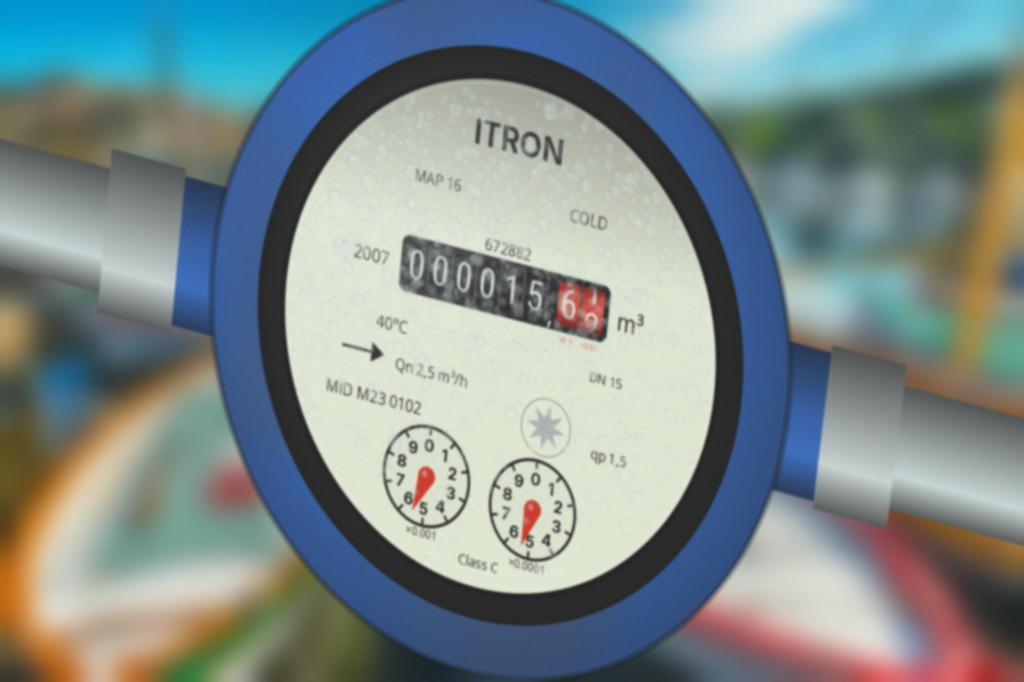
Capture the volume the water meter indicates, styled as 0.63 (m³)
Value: 15.6155 (m³)
